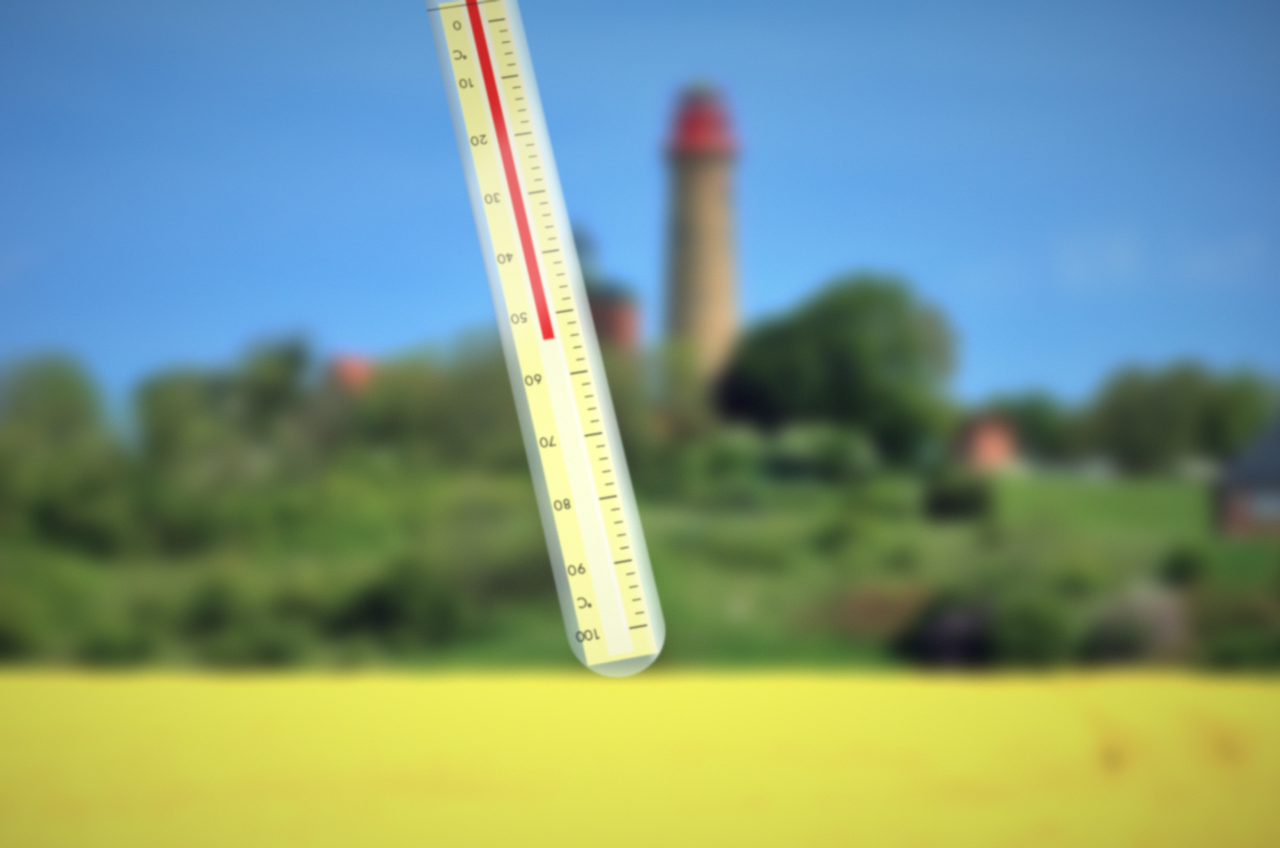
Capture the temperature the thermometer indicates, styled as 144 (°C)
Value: 54 (°C)
